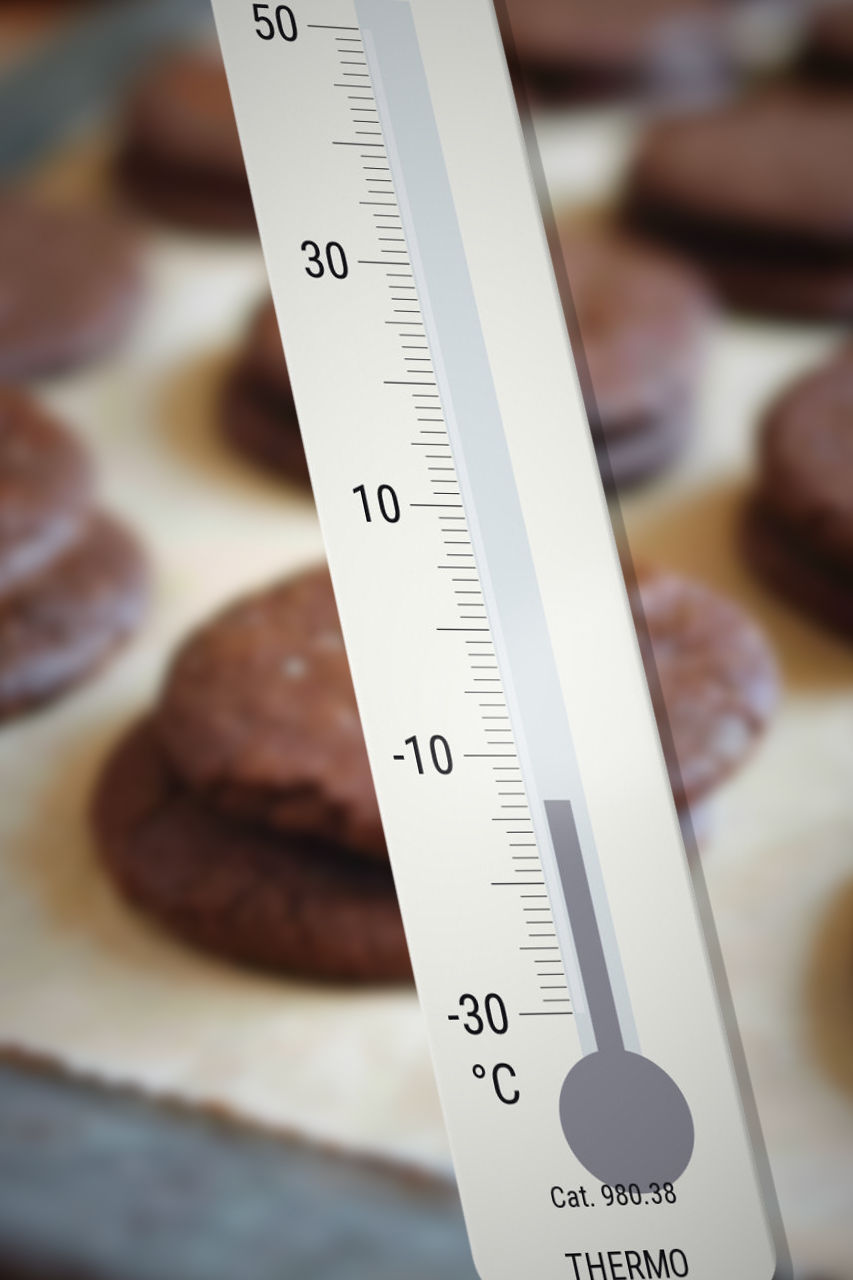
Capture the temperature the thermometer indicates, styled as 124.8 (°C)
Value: -13.5 (°C)
